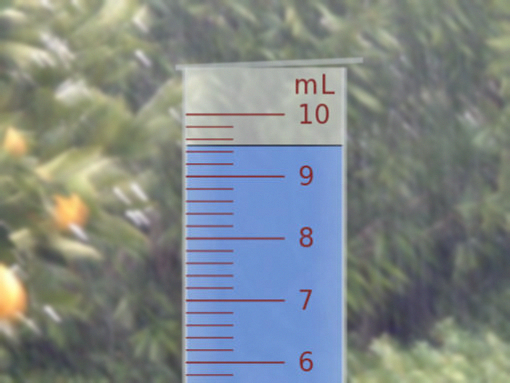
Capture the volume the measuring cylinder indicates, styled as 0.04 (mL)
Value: 9.5 (mL)
